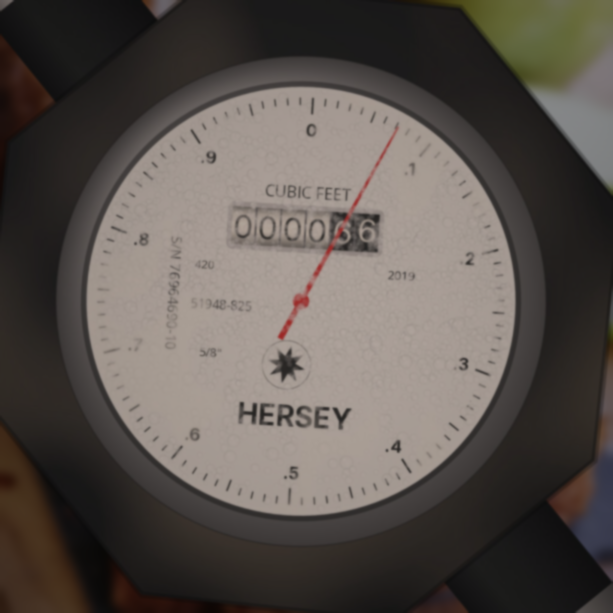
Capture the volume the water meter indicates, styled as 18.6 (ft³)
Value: 66.07 (ft³)
